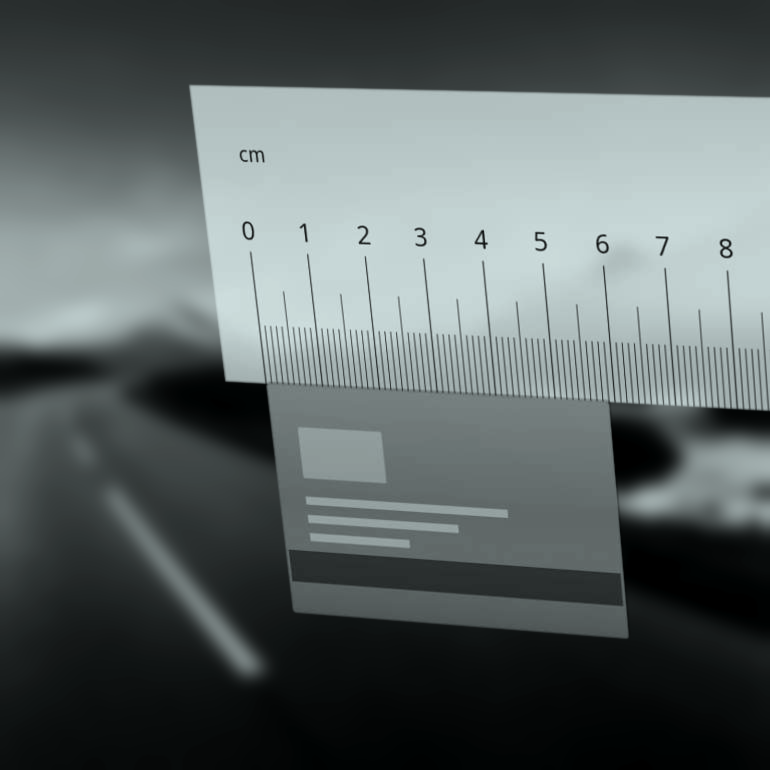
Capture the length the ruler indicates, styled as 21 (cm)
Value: 5.9 (cm)
